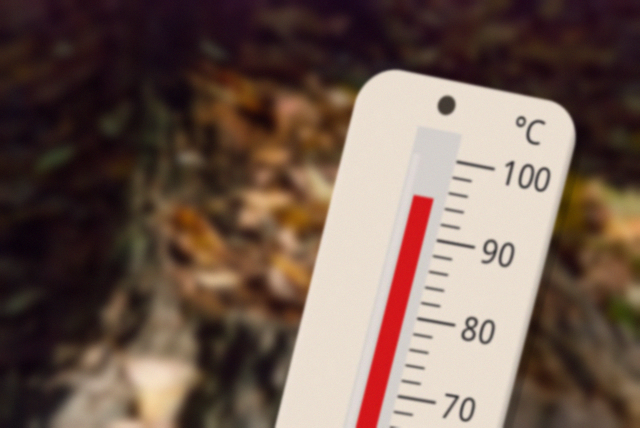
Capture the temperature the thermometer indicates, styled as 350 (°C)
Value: 95 (°C)
